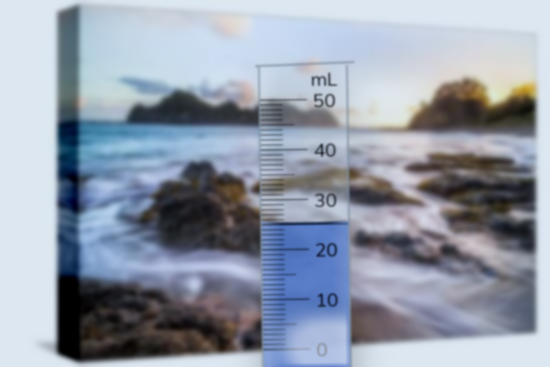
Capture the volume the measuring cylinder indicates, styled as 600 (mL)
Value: 25 (mL)
